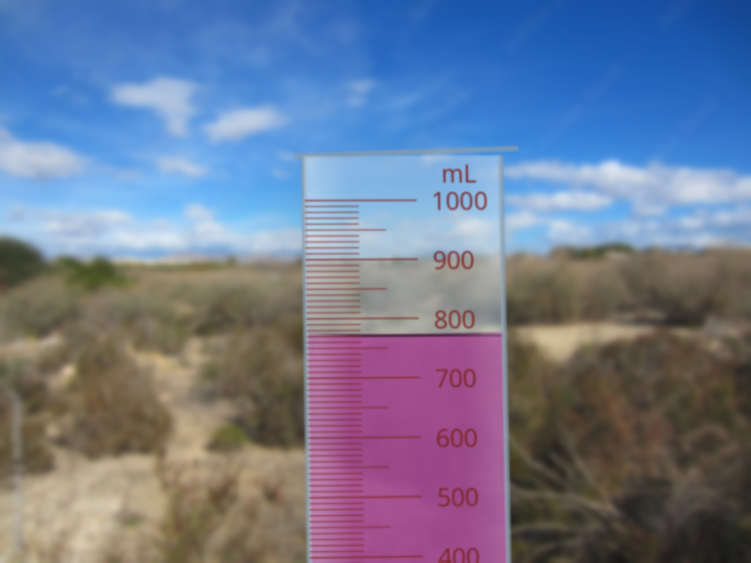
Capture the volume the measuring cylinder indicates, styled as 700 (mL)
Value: 770 (mL)
